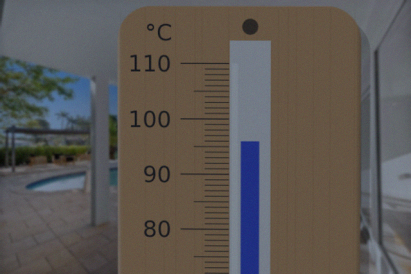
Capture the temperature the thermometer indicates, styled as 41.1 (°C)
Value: 96 (°C)
